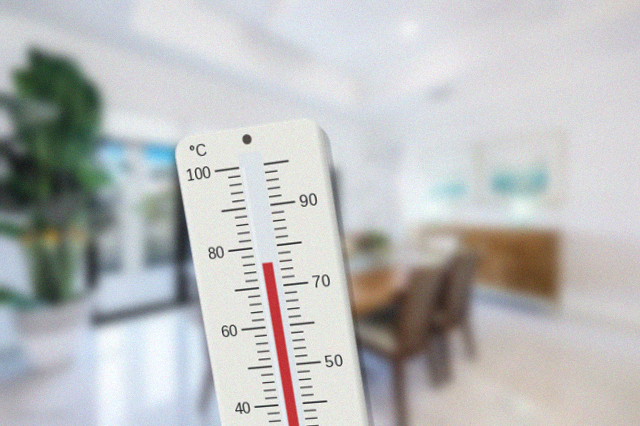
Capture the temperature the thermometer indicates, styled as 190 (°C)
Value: 76 (°C)
